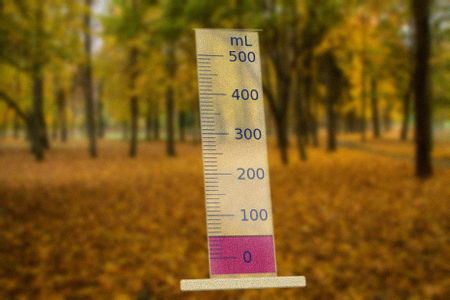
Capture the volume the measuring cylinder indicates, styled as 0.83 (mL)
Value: 50 (mL)
